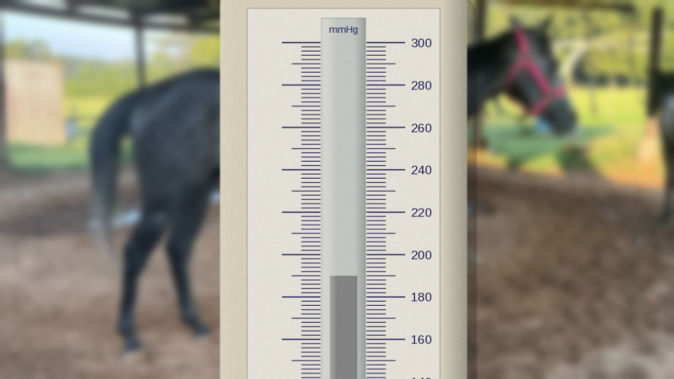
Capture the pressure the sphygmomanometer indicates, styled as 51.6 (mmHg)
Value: 190 (mmHg)
